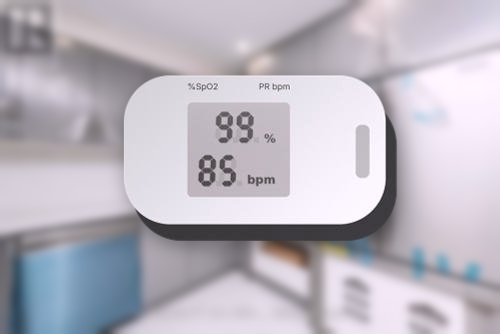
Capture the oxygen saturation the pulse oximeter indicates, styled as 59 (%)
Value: 99 (%)
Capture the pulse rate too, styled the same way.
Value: 85 (bpm)
